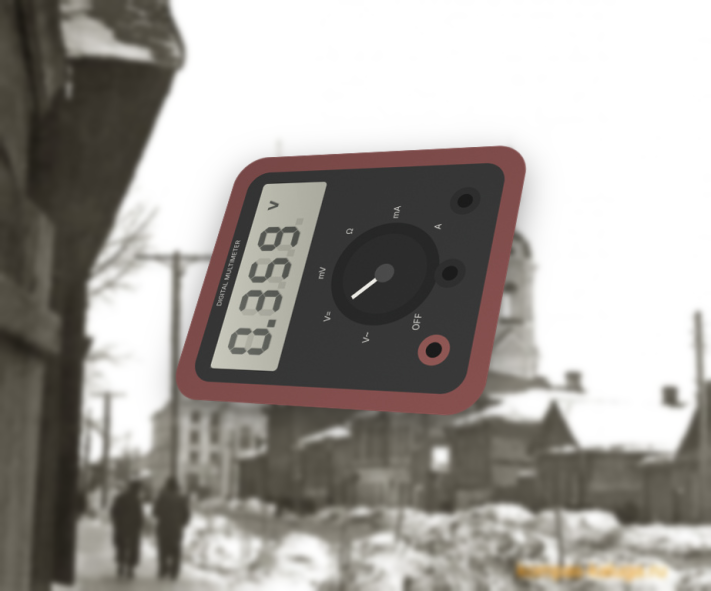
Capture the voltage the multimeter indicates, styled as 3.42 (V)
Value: 0.359 (V)
